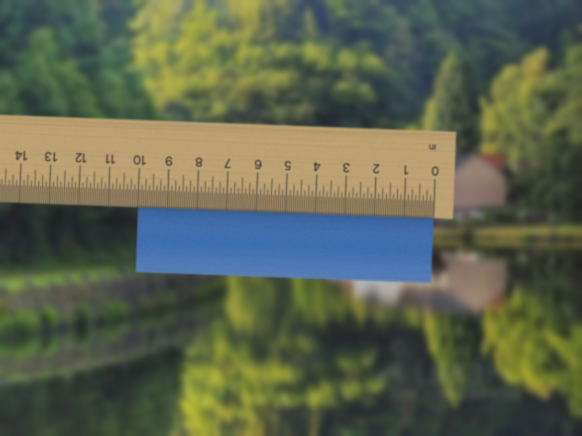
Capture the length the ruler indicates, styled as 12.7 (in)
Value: 10 (in)
